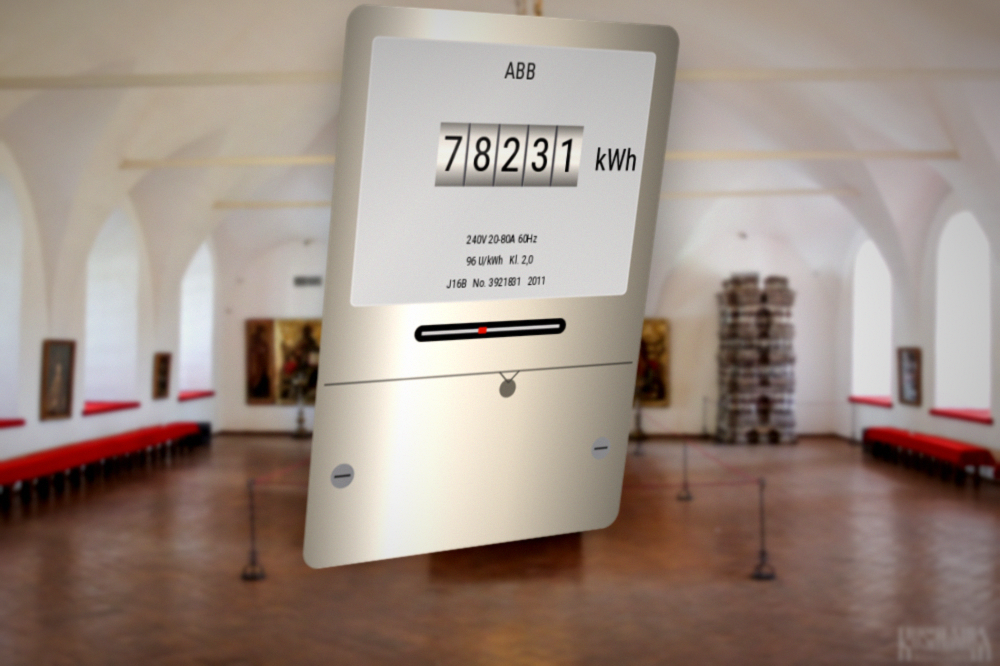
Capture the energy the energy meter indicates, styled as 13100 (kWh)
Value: 78231 (kWh)
